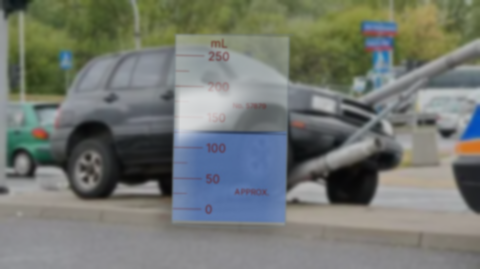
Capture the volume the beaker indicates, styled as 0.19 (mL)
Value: 125 (mL)
